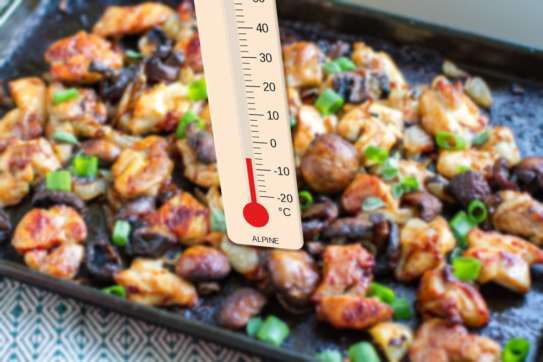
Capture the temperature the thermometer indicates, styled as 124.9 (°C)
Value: -6 (°C)
